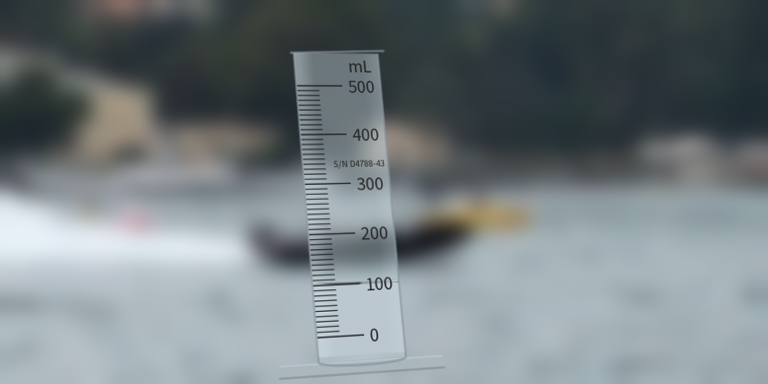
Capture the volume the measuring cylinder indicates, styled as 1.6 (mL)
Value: 100 (mL)
